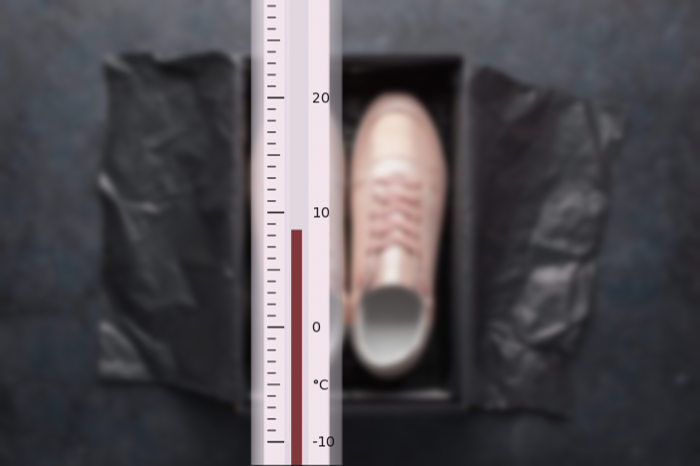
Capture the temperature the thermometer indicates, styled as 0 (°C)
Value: 8.5 (°C)
